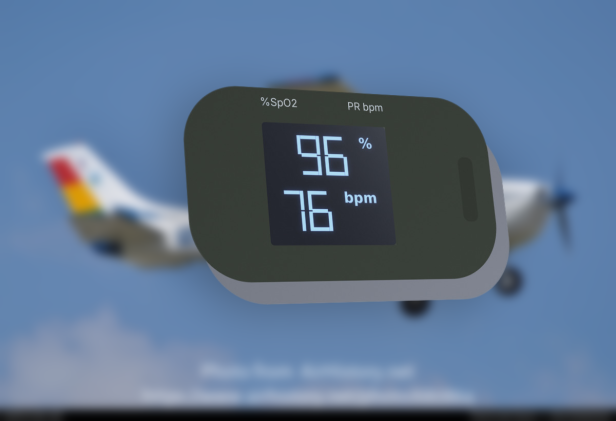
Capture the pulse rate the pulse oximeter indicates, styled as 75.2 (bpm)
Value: 76 (bpm)
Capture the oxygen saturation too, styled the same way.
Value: 96 (%)
